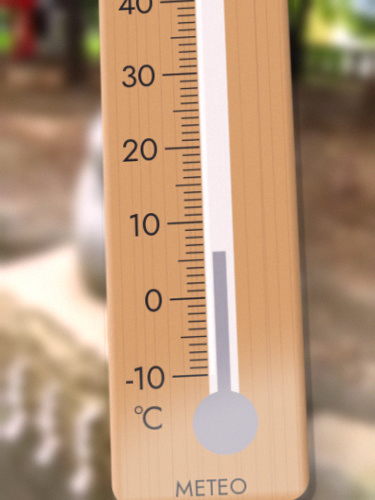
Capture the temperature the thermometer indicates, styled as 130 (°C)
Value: 6 (°C)
